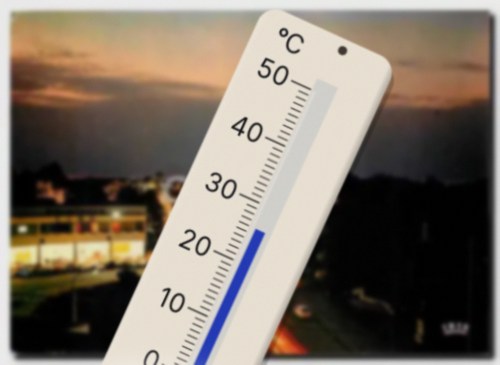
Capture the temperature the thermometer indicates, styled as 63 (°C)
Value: 26 (°C)
